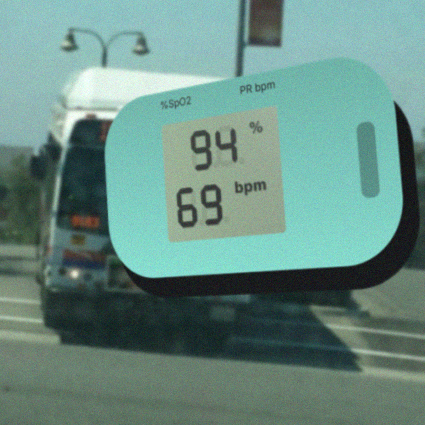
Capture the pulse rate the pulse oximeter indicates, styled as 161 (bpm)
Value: 69 (bpm)
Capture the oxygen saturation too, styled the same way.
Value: 94 (%)
